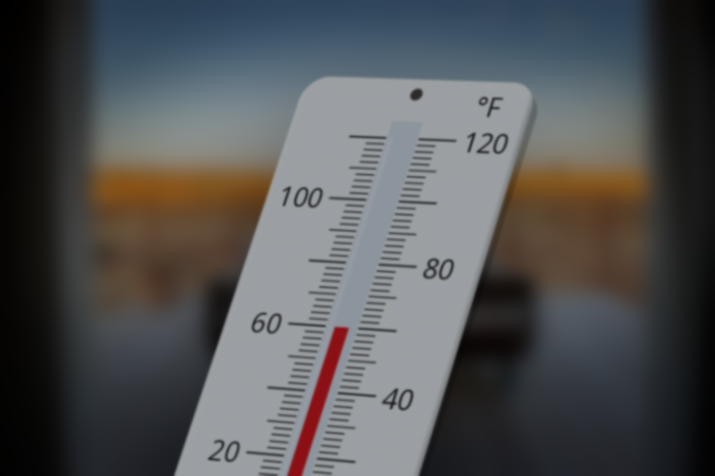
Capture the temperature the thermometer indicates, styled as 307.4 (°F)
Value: 60 (°F)
